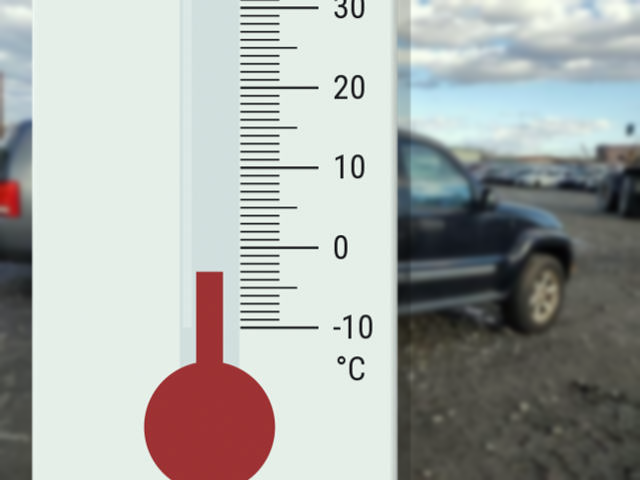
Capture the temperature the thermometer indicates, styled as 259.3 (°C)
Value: -3 (°C)
